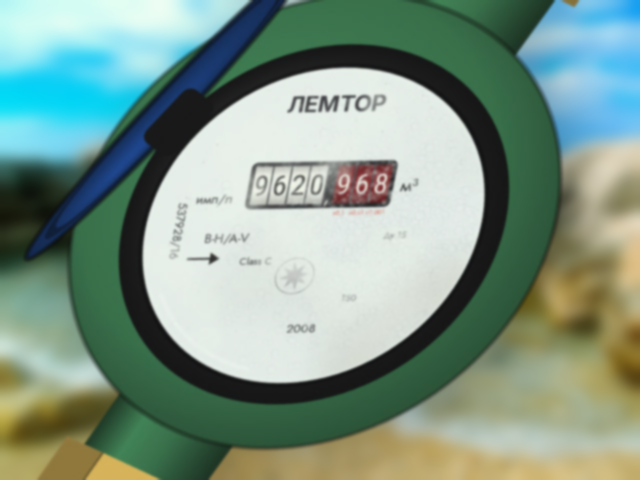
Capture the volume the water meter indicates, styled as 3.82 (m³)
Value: 9620.968 (m³)
